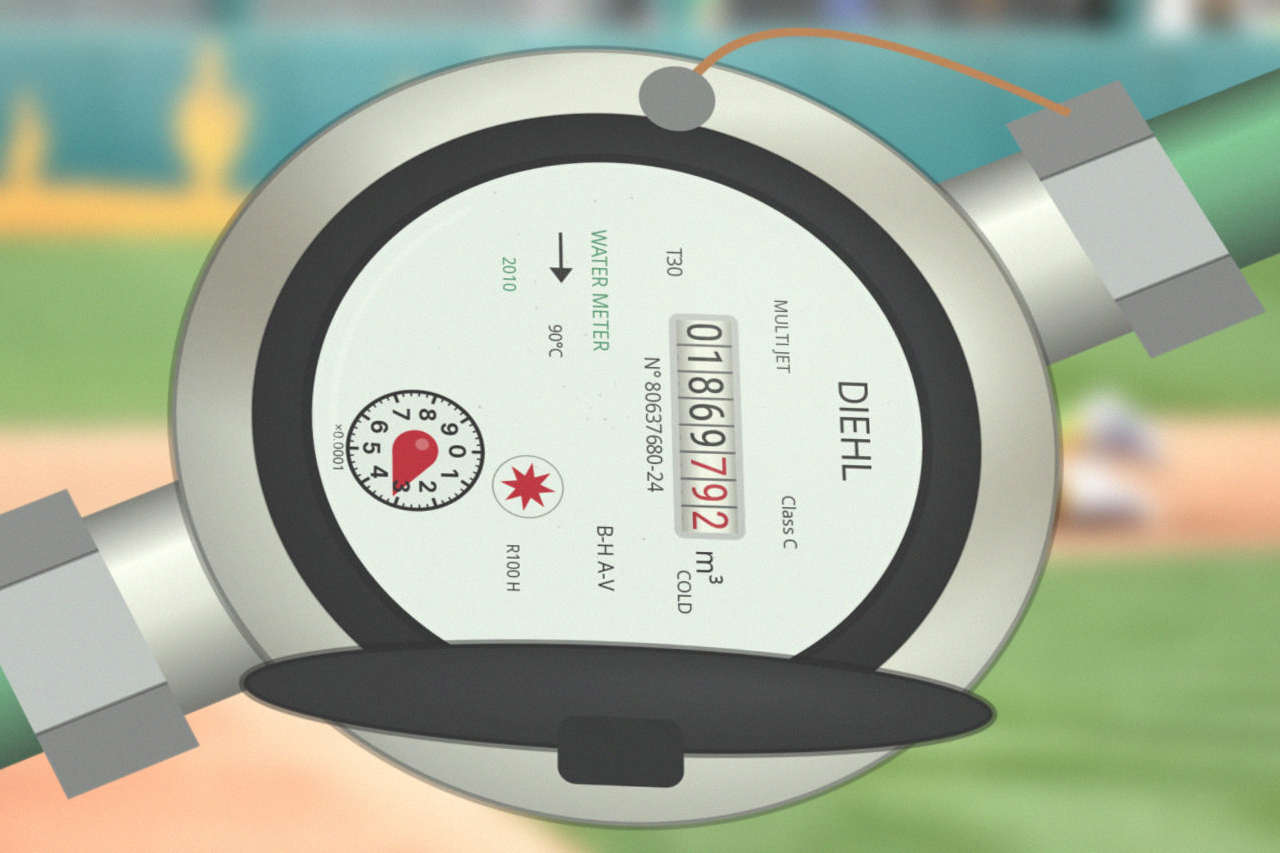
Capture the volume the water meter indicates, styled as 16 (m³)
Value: 1869.7923 (m³)
